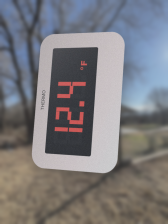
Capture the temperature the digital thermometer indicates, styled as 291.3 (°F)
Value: 12.4 (°F)
